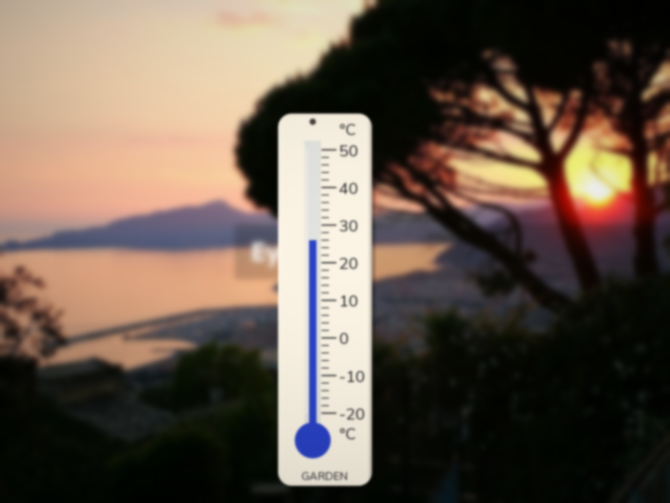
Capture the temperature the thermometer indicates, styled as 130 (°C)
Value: 26 (°C)
